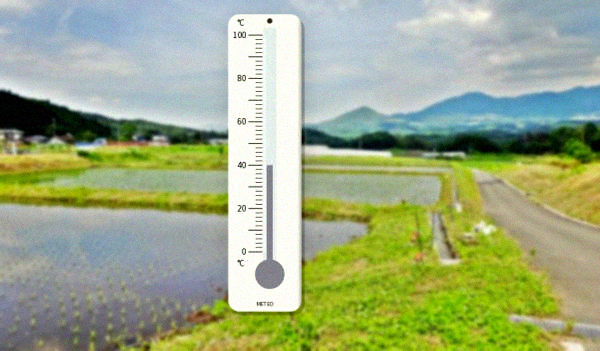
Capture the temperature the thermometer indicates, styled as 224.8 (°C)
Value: 40 (°C)
